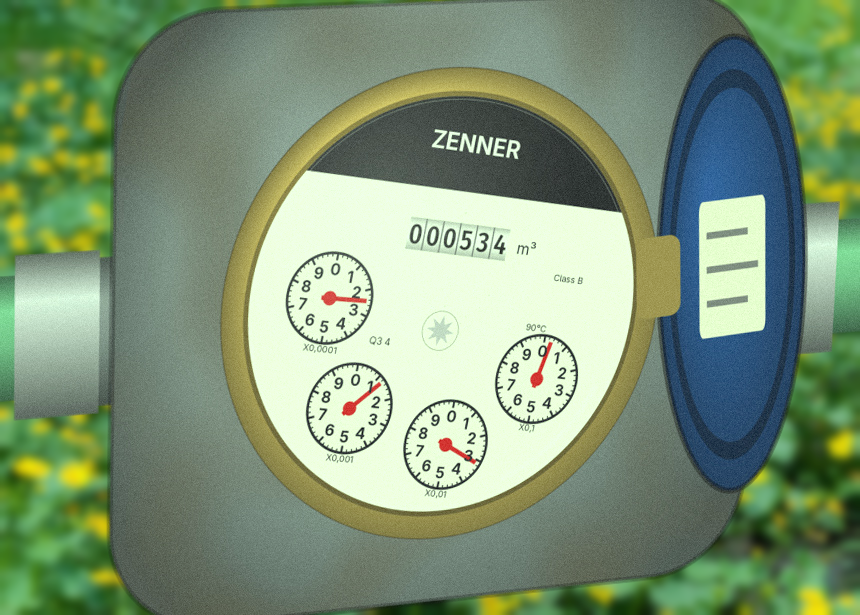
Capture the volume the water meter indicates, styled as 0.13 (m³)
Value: 534.0312 (m³)
